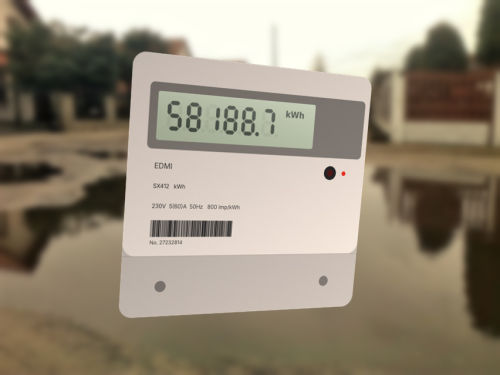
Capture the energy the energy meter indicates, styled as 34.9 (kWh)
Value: 58188.7 (kWh)
